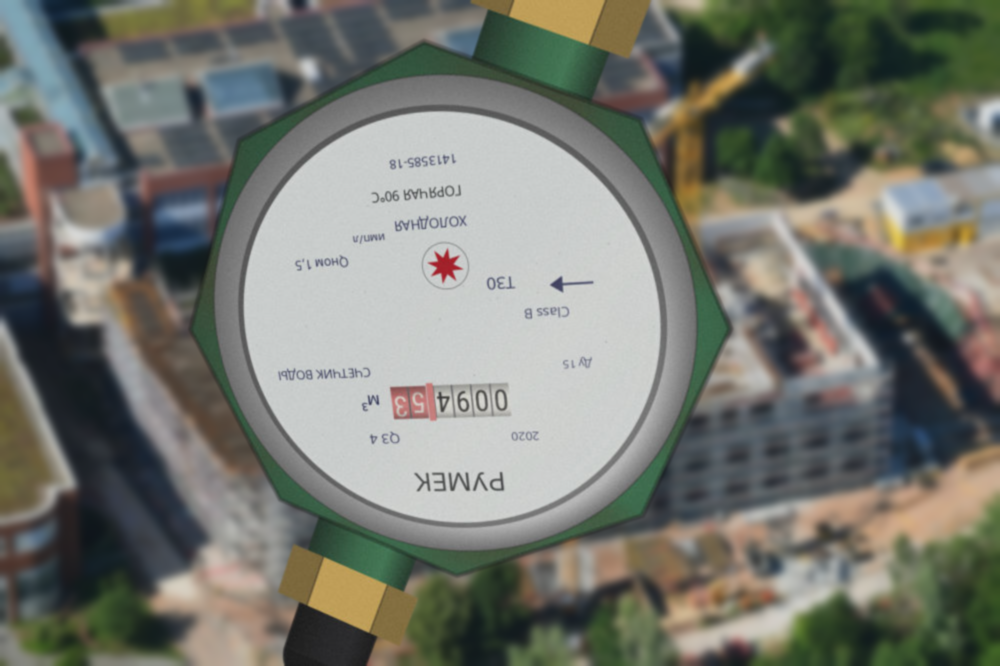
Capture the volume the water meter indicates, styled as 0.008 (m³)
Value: 94.53 (m³)
